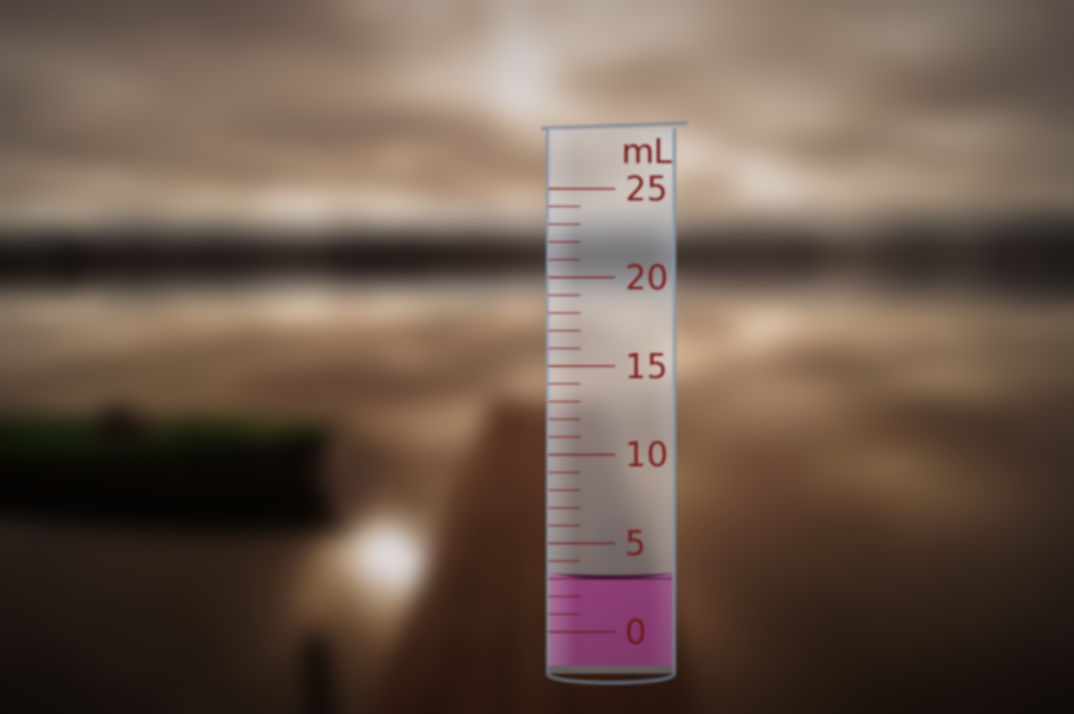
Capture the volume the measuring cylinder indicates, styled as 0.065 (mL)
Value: 3 (mL)
